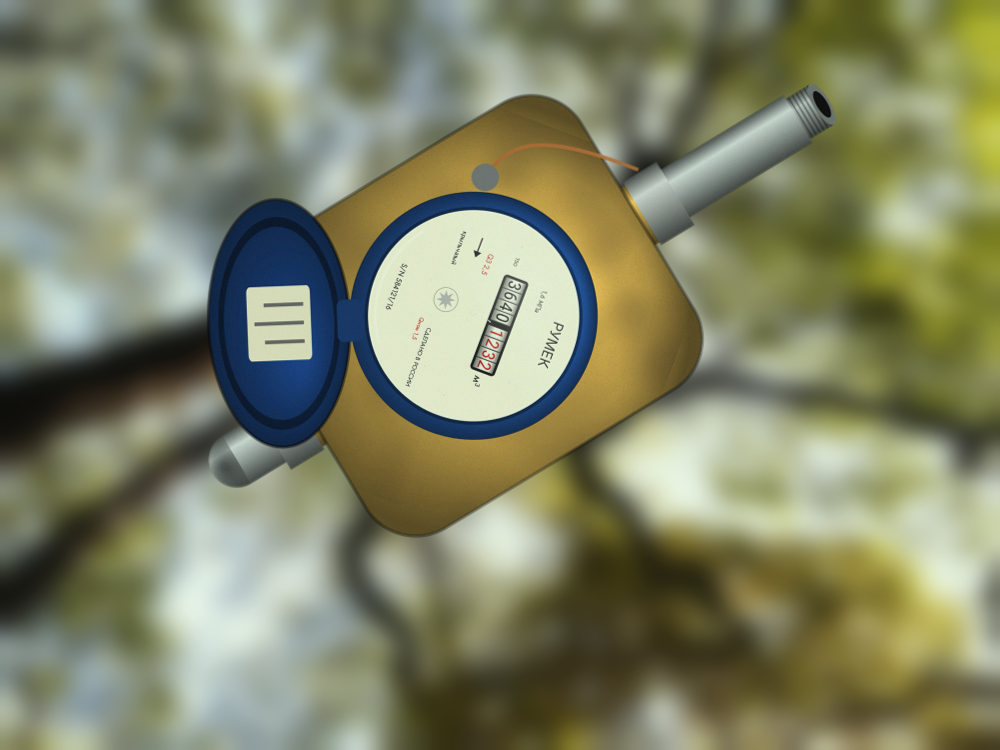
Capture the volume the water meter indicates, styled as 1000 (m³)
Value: 3640.1232 (m³)
